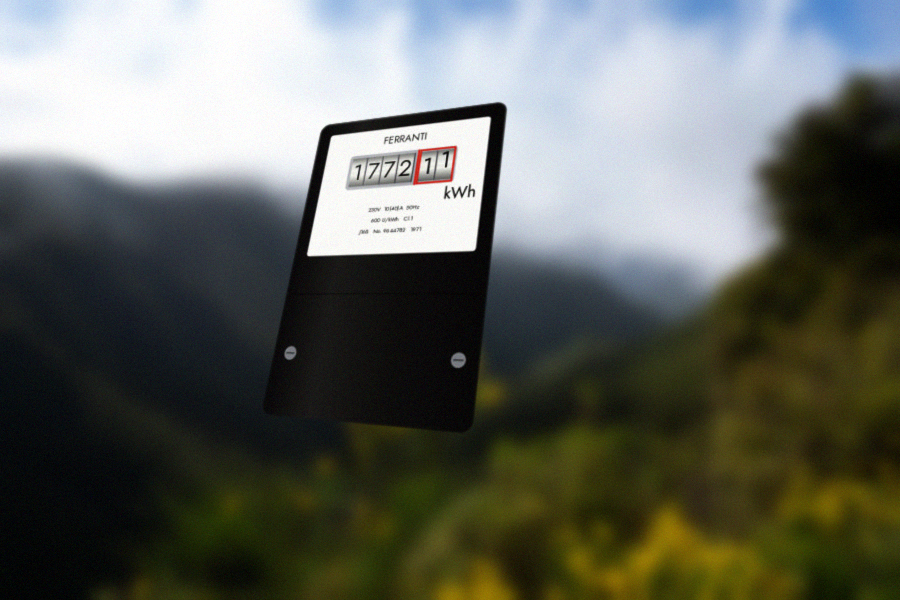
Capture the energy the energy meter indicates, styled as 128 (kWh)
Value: 1772.11 (kWh)
